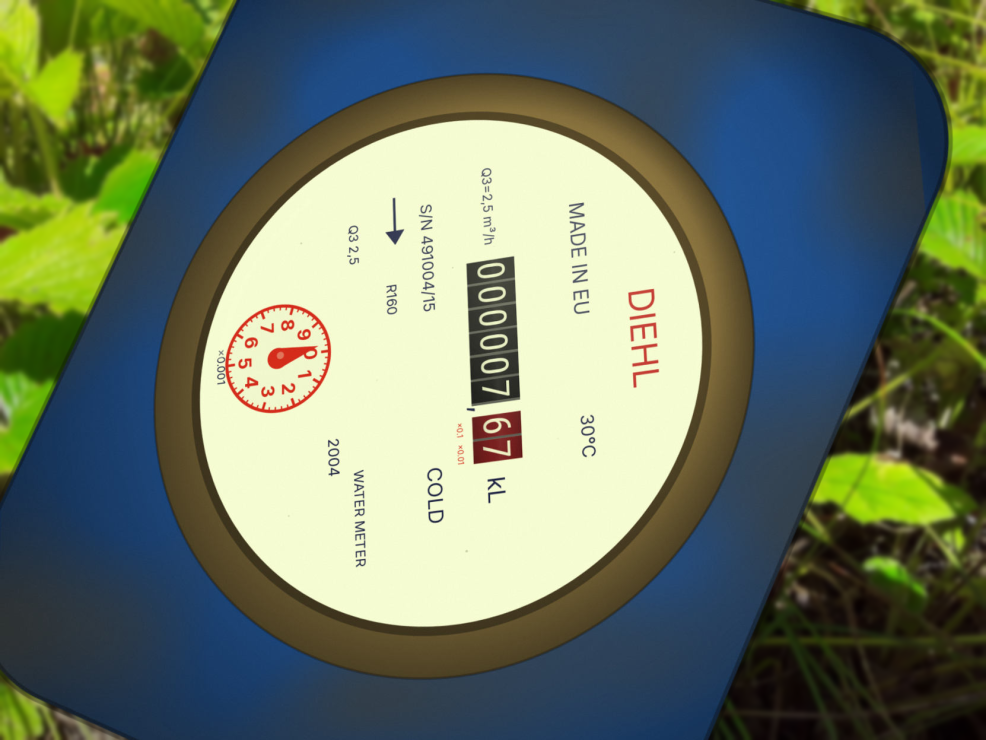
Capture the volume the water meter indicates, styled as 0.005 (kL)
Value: 7.669 (kL)
